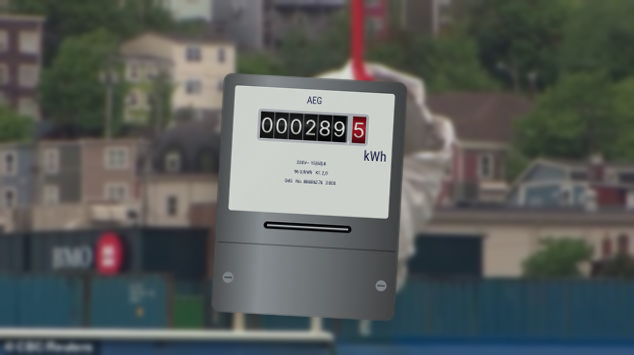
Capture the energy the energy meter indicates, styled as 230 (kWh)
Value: 289.5 (kWh)
